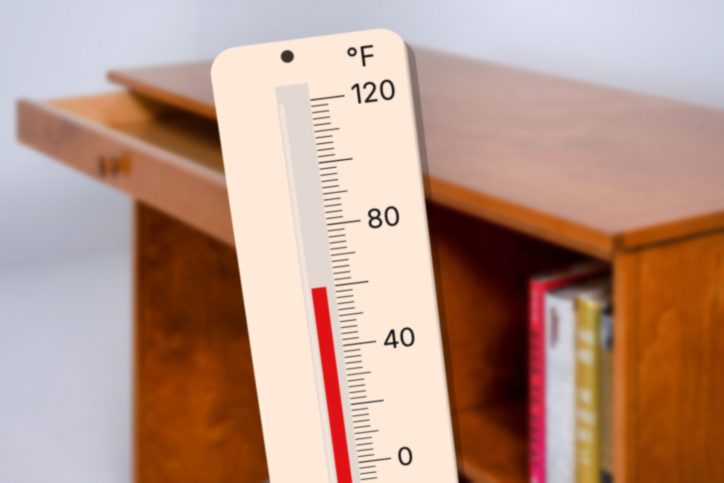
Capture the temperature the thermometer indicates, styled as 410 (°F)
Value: 60 (°F)
